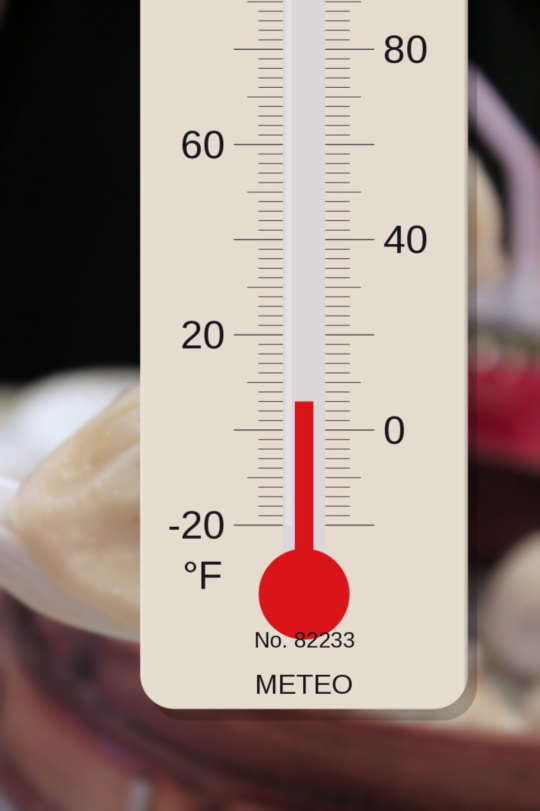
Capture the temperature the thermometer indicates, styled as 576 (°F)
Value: 6 (°F)
